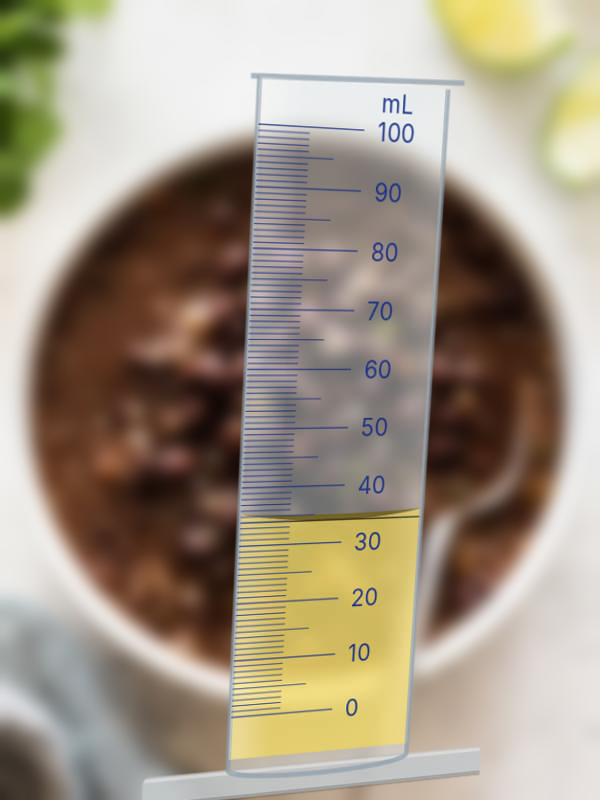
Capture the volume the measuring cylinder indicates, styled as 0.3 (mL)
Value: 34 (mL)
